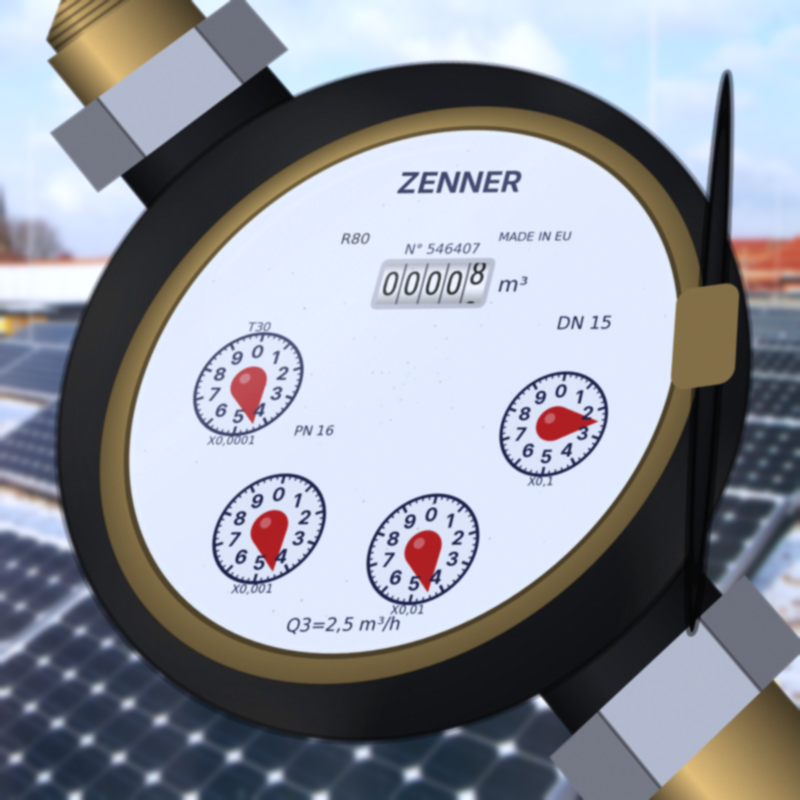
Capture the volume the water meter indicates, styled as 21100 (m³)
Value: 8.2444 (m³)
